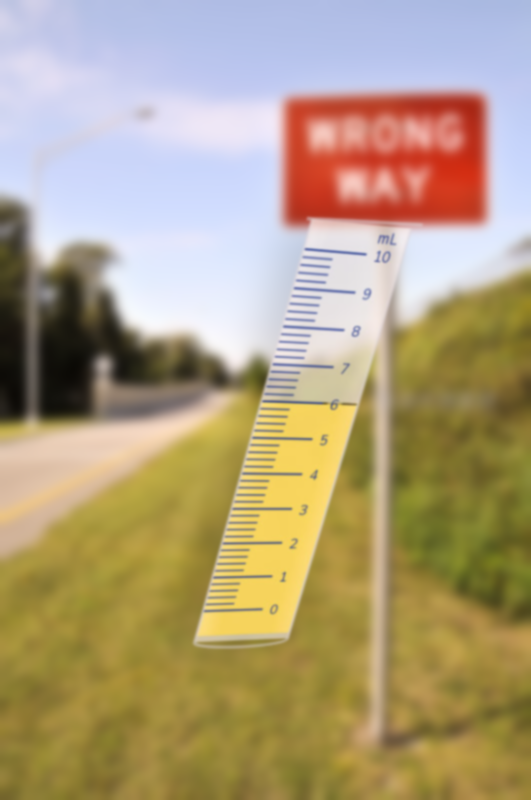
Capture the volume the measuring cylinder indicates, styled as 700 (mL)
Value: 6 (mL)
